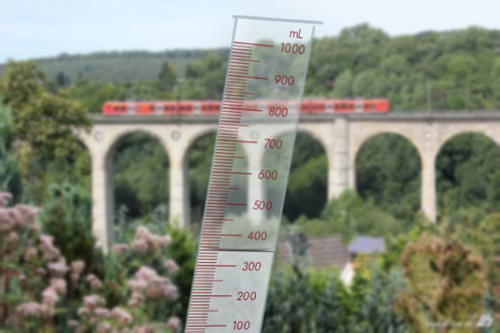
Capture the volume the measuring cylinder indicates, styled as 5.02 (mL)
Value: 350 (mL)
